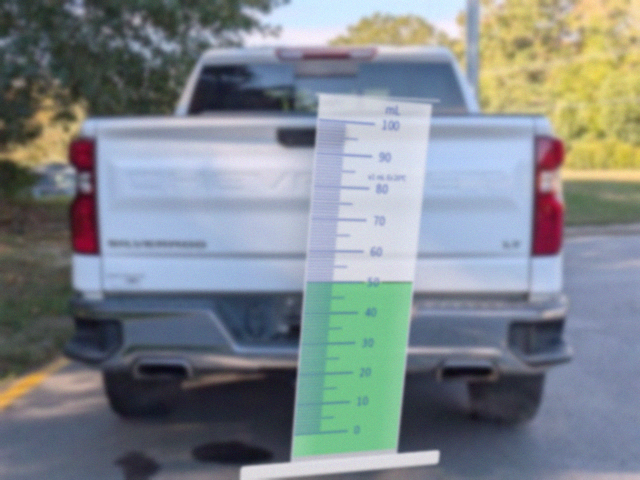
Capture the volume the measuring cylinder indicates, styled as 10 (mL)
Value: 50 (mL)
